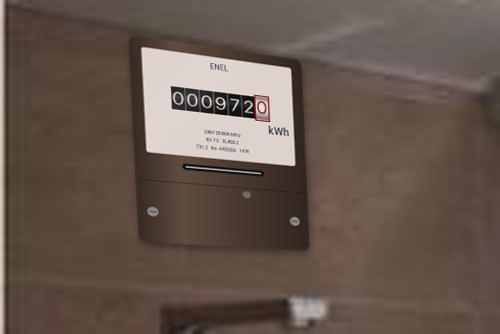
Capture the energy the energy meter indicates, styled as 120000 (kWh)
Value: 972.0 (kWh)
